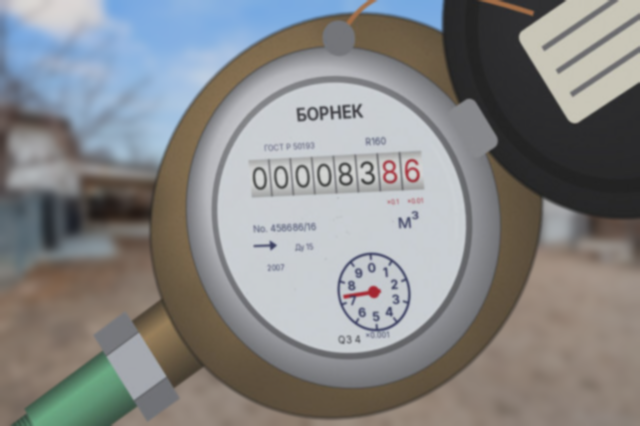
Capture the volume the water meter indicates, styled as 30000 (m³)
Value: 83.867 (m³)
